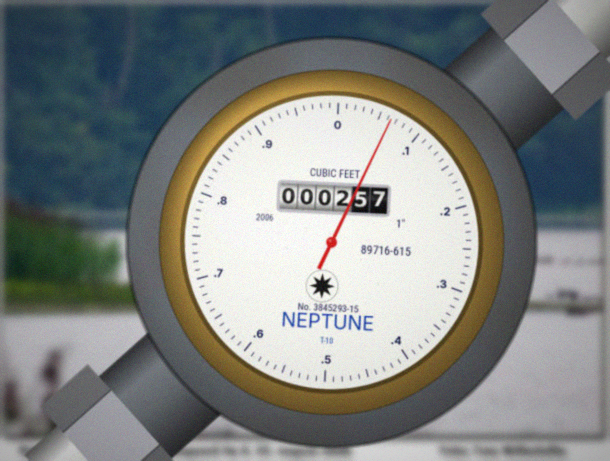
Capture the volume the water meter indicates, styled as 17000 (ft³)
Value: 257.06 (ft³)
